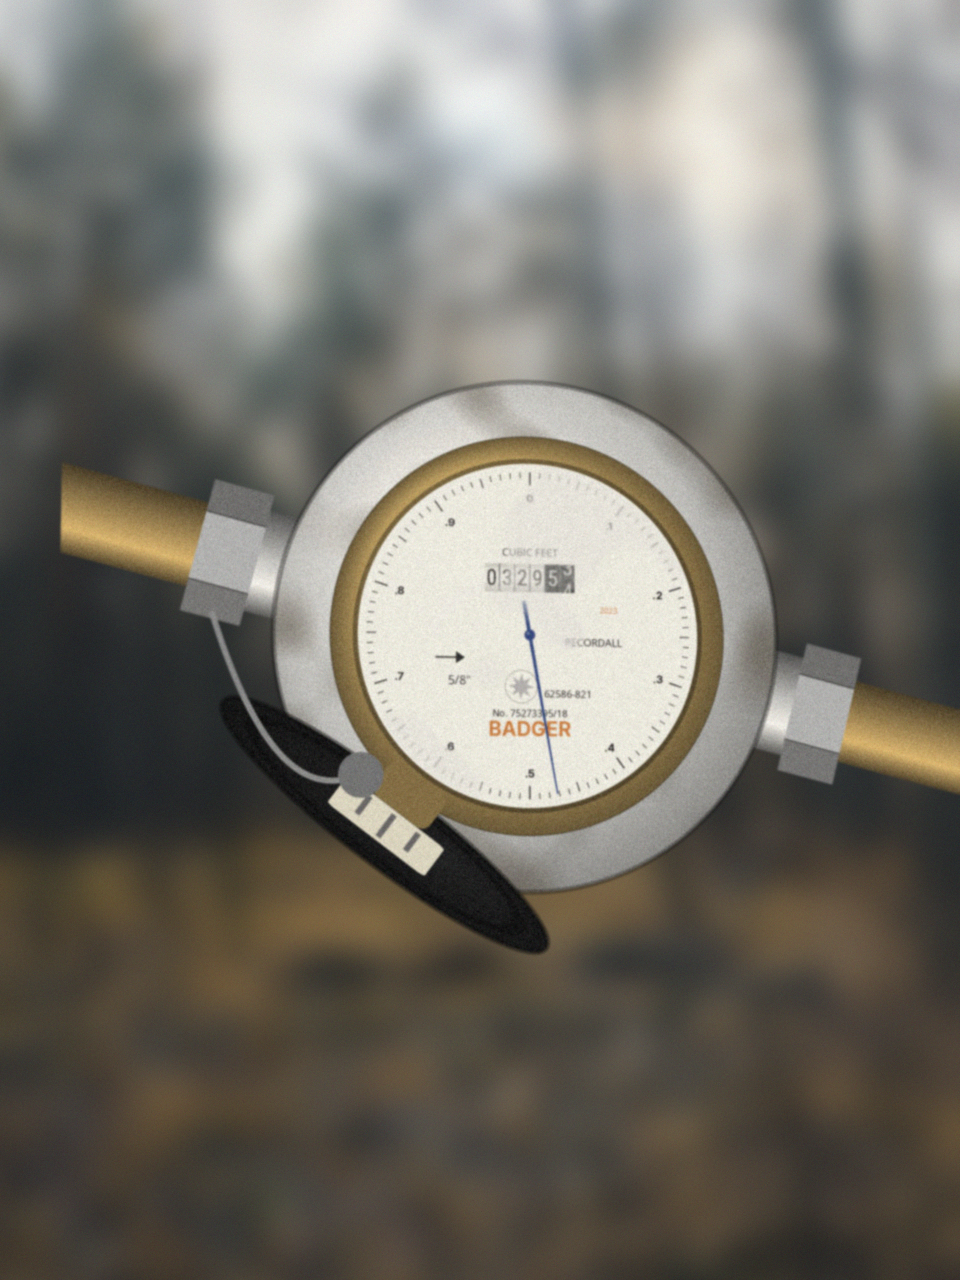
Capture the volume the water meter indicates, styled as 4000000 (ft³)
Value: 32953.47 (ft³)
